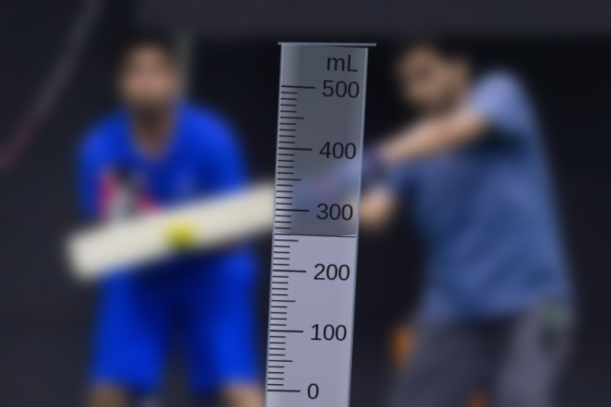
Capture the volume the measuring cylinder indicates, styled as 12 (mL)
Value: 260 (mL)
